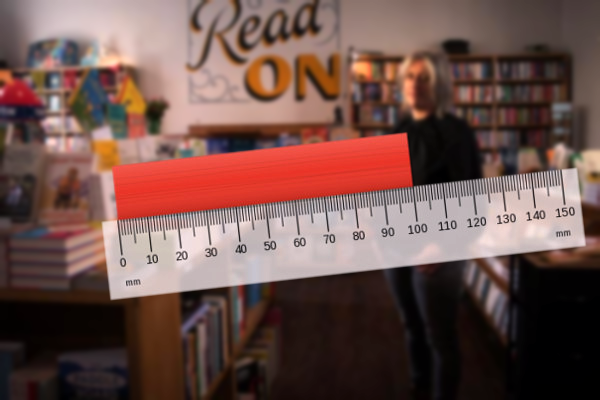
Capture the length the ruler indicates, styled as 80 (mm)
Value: 100 (mm)
